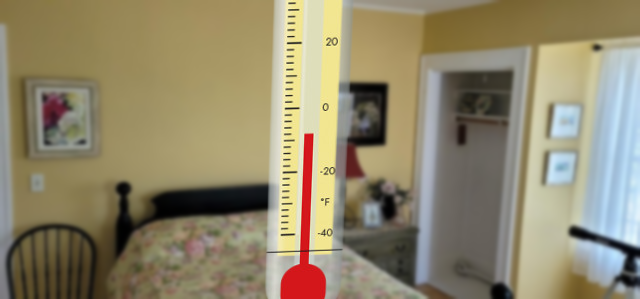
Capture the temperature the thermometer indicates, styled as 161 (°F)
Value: -8 (°F)
